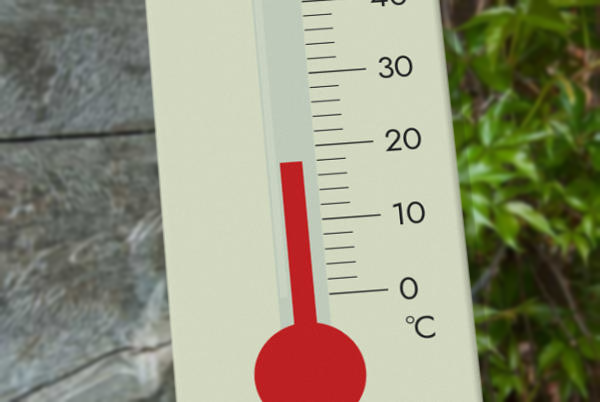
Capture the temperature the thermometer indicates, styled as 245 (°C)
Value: 18 (°C)
